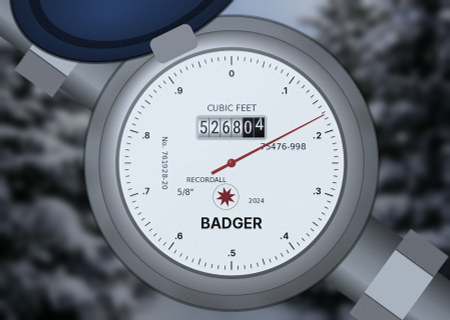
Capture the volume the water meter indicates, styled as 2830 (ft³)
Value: 526804.17 (ft³)
